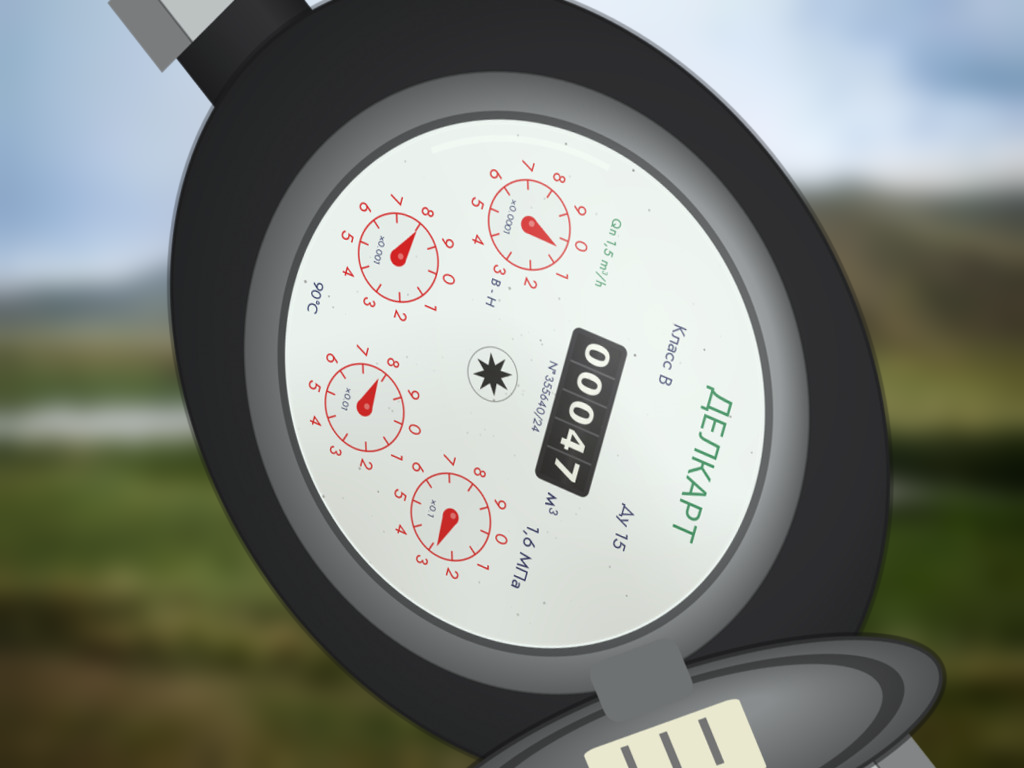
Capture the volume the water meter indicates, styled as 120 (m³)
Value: 47.2780 (m³)
